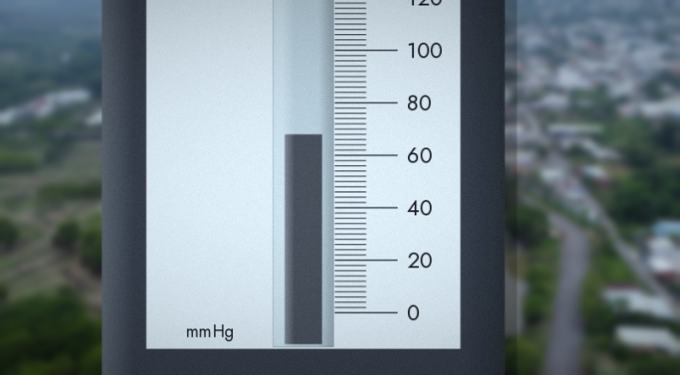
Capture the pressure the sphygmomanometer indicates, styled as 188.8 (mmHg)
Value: 68 (mmHg)
